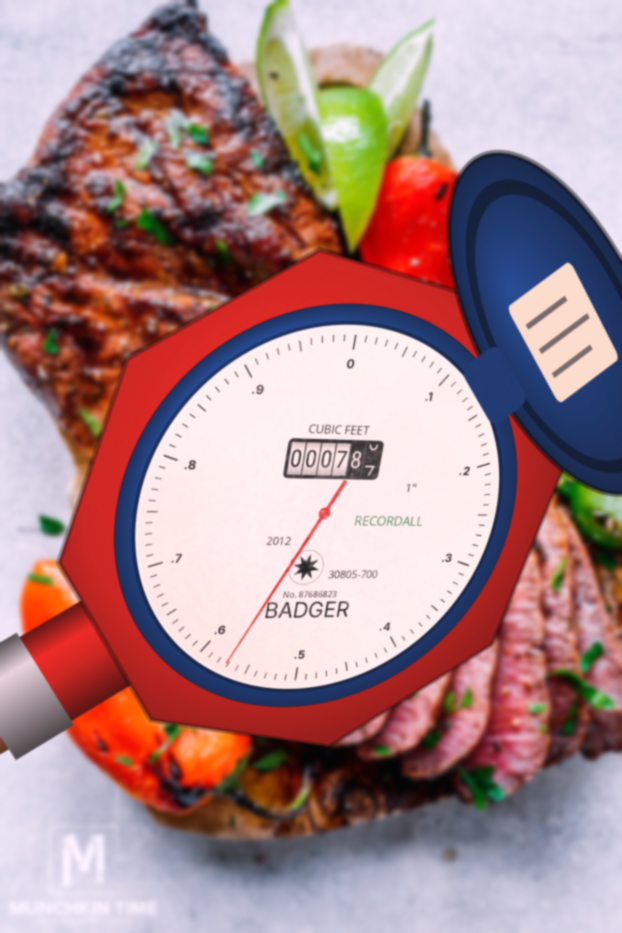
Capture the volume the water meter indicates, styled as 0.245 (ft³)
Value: 786.57 (ft³)
